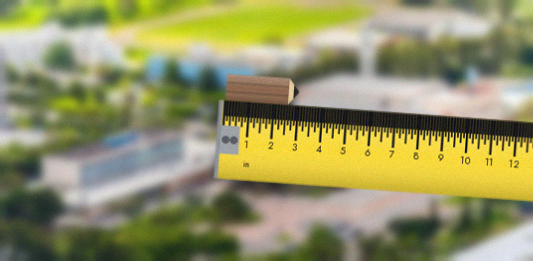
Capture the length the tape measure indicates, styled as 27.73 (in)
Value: 3 (in)
